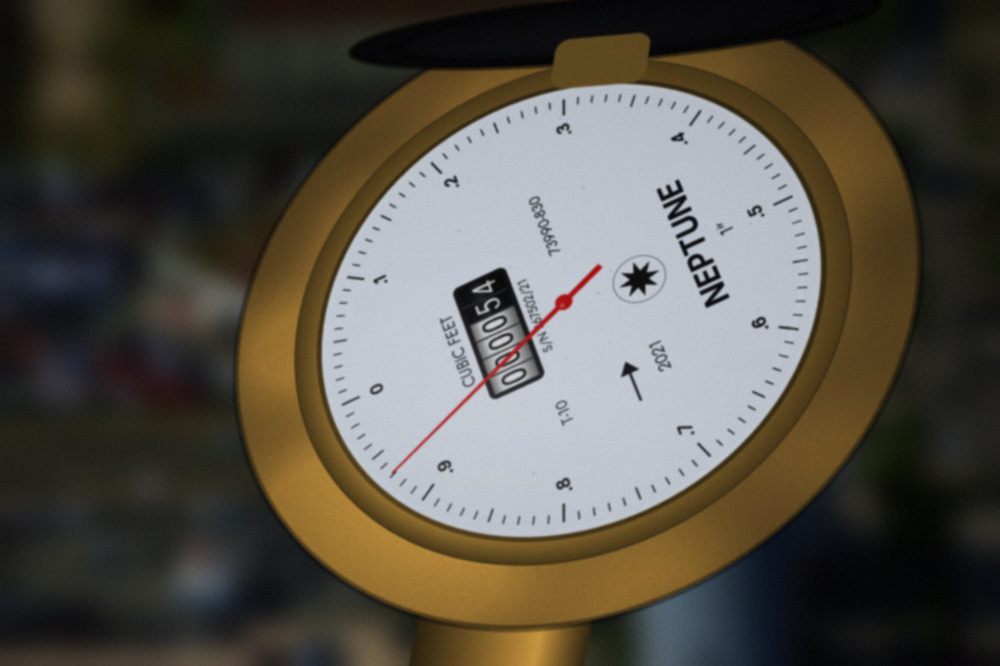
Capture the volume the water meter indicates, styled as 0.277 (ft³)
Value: 53.93 (ft³)
